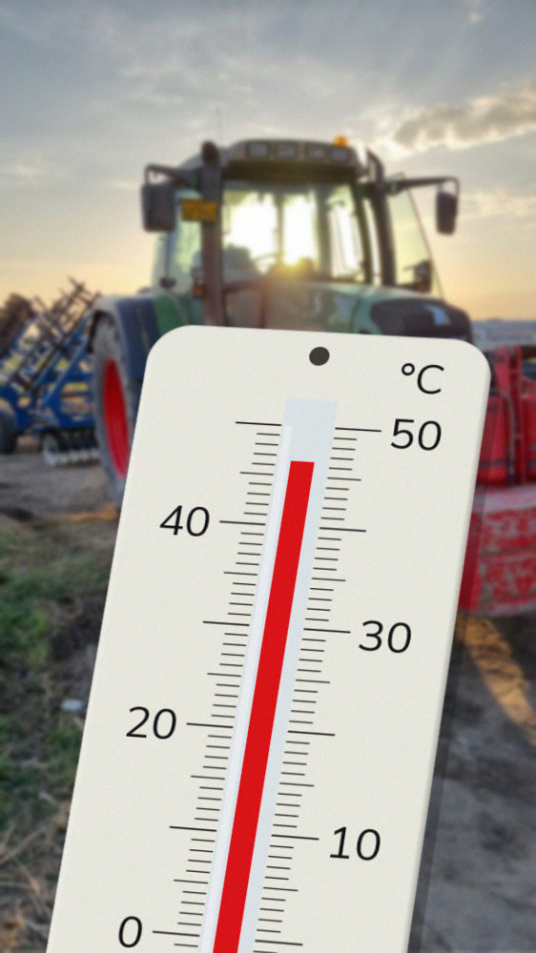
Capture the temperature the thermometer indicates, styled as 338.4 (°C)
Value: 46.5 (°C)
